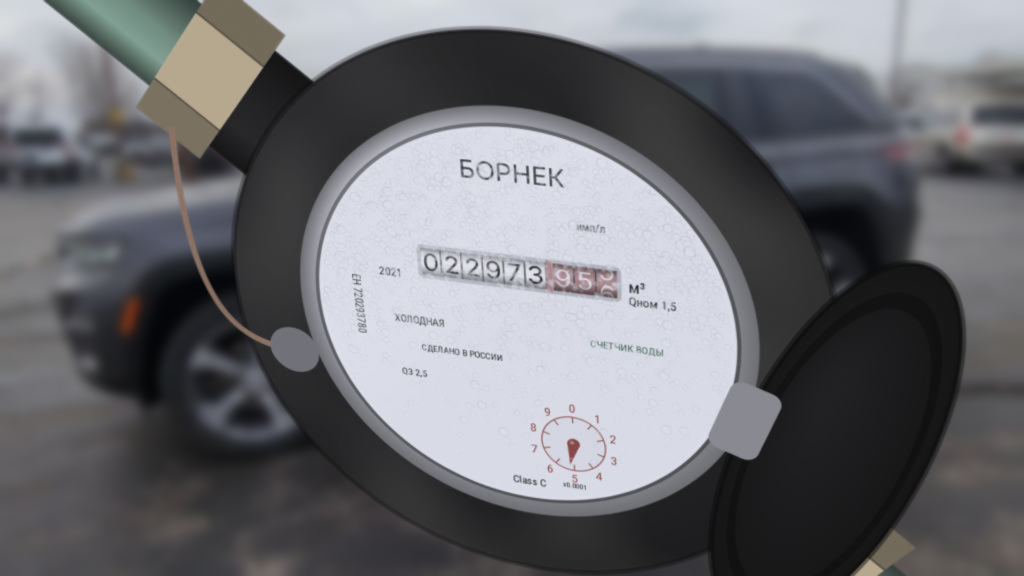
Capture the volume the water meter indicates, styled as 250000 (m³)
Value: 22973.9555 (m³)
